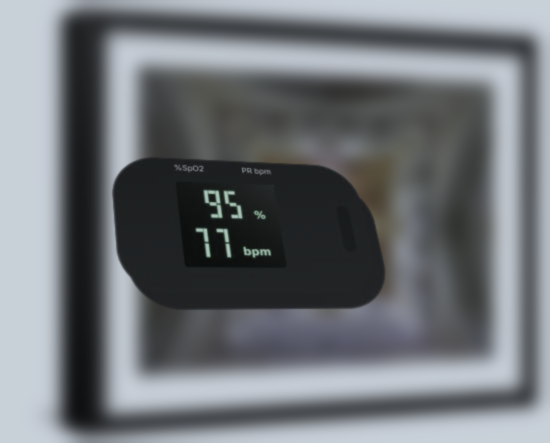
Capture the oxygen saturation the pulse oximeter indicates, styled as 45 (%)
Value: 95 (%)
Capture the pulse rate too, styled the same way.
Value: 77 (bpm)
